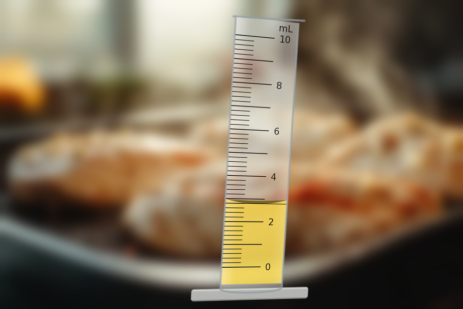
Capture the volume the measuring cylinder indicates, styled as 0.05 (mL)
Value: 2.8 (mL)
